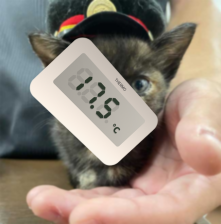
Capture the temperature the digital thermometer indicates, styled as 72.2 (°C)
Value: 17.5 (°C)
